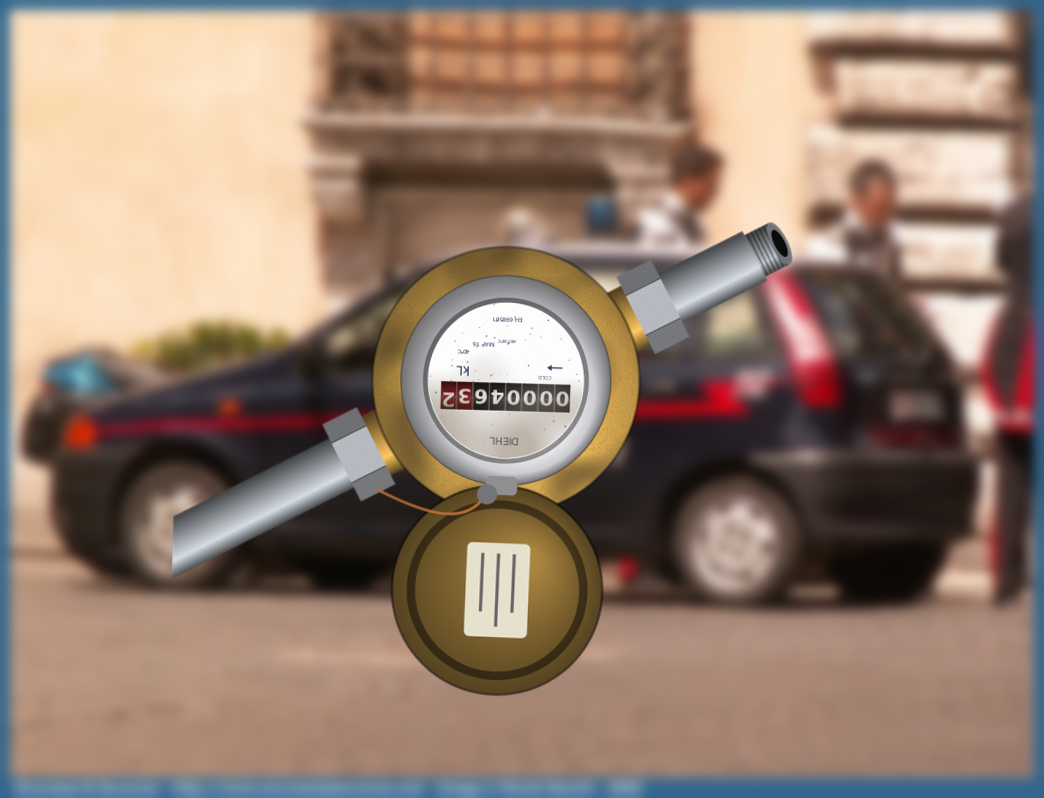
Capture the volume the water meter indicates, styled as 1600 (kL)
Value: 46.32 (kL)
